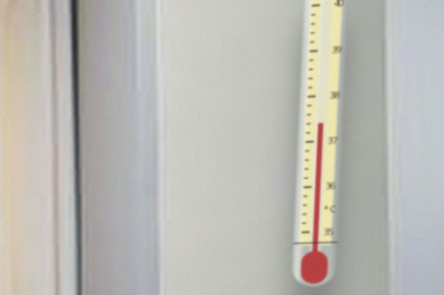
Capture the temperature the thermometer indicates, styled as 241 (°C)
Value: 37.4 (°C)
